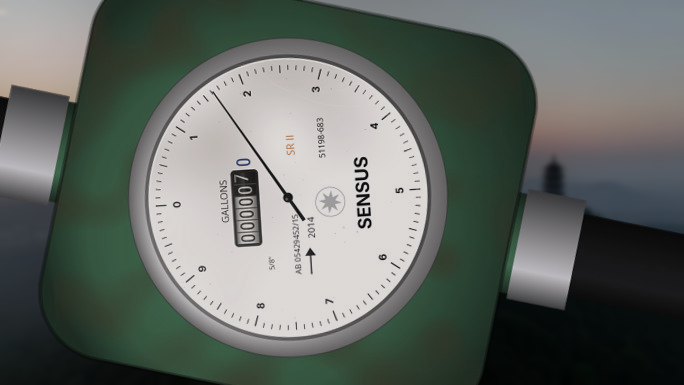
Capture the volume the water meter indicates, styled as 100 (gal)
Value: 71.6 (gal)
